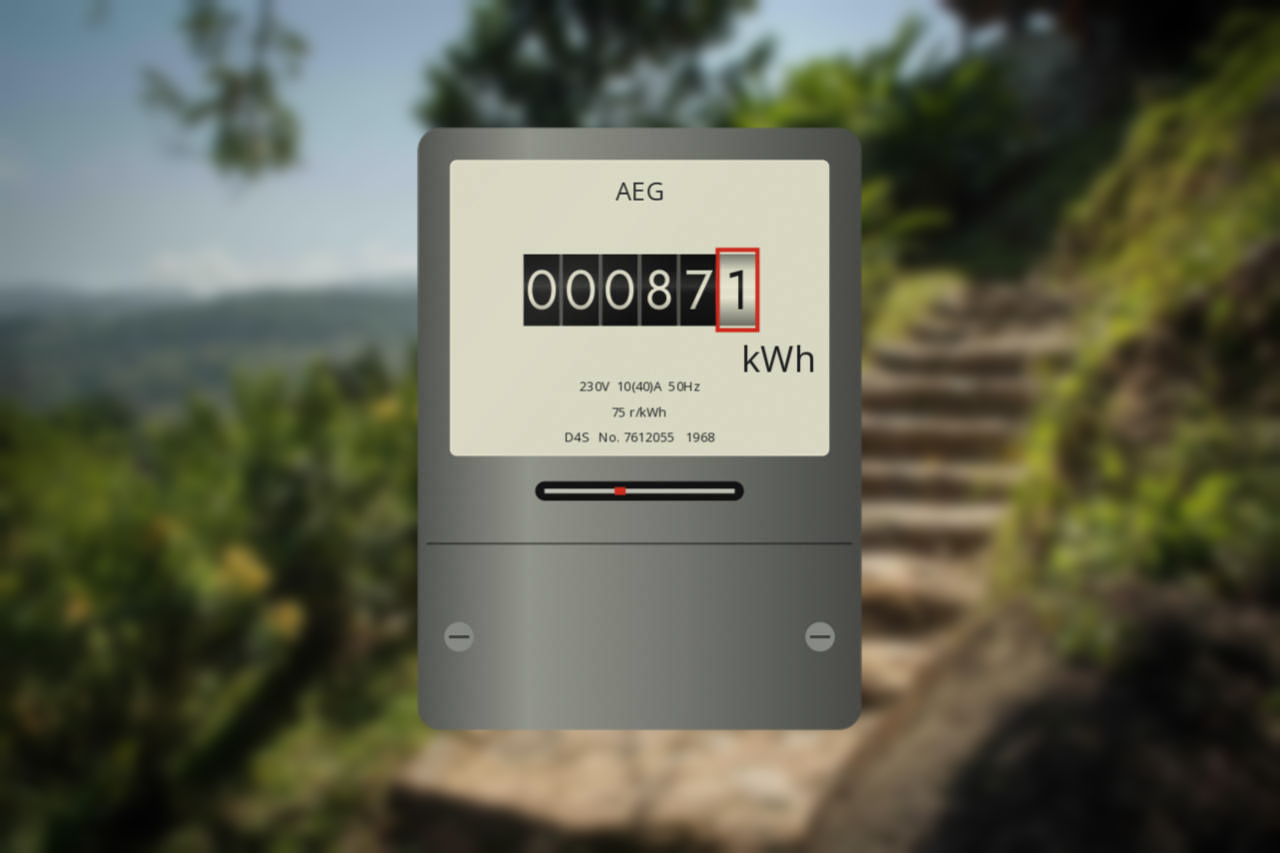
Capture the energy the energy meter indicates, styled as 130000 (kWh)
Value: 87.1 (kWh)
